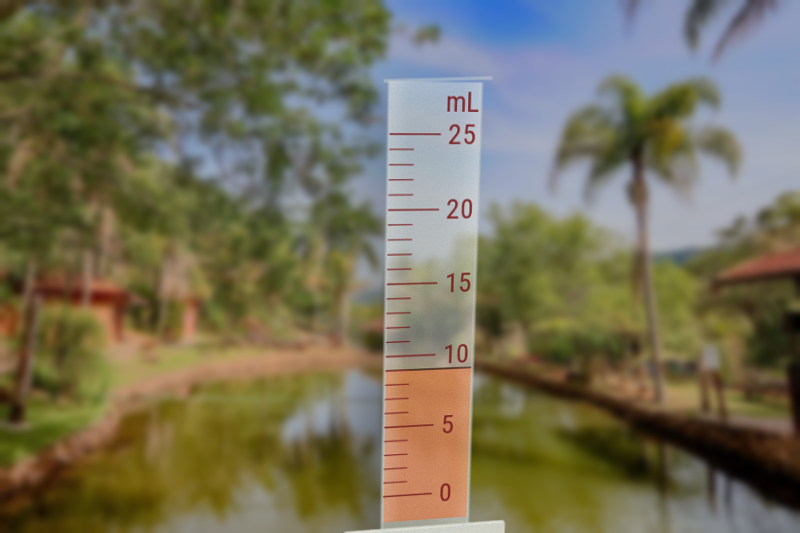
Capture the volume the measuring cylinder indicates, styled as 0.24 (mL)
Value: 9 (mL)
